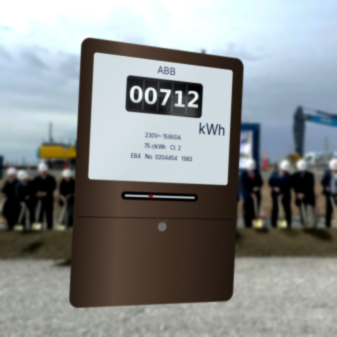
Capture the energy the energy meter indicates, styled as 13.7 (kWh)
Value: 712 (kWh)
